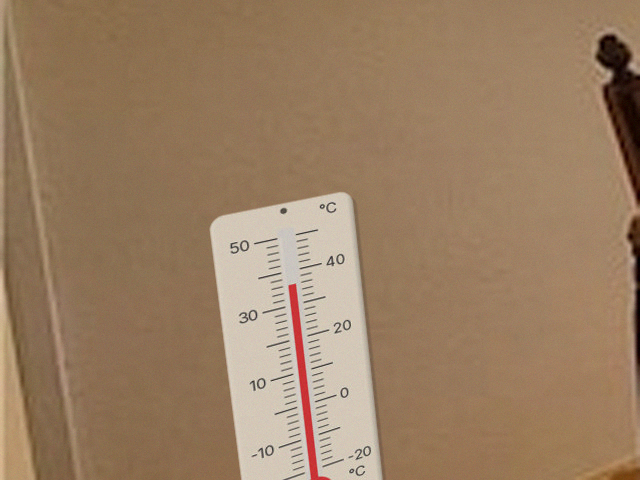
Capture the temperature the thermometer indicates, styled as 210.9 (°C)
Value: 36 (°C)
